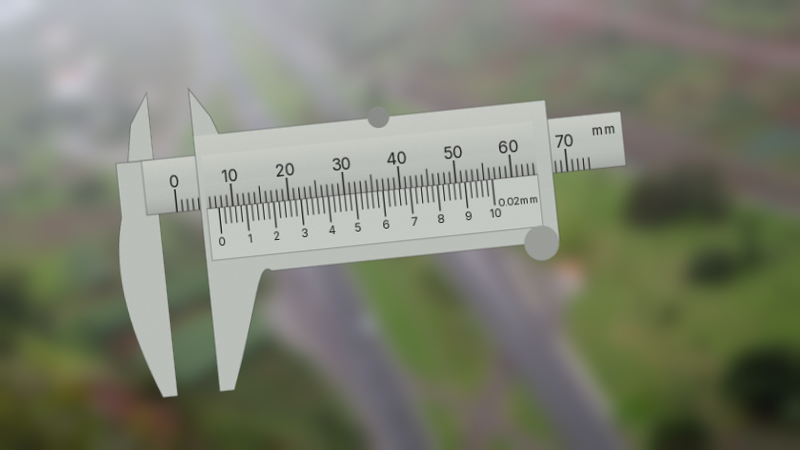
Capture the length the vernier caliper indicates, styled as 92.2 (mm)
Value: 7.5 (mm)
